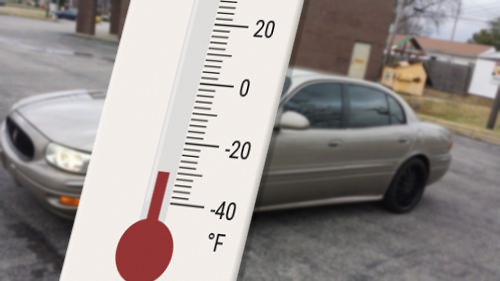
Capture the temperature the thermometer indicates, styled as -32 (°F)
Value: -30 (°F)
